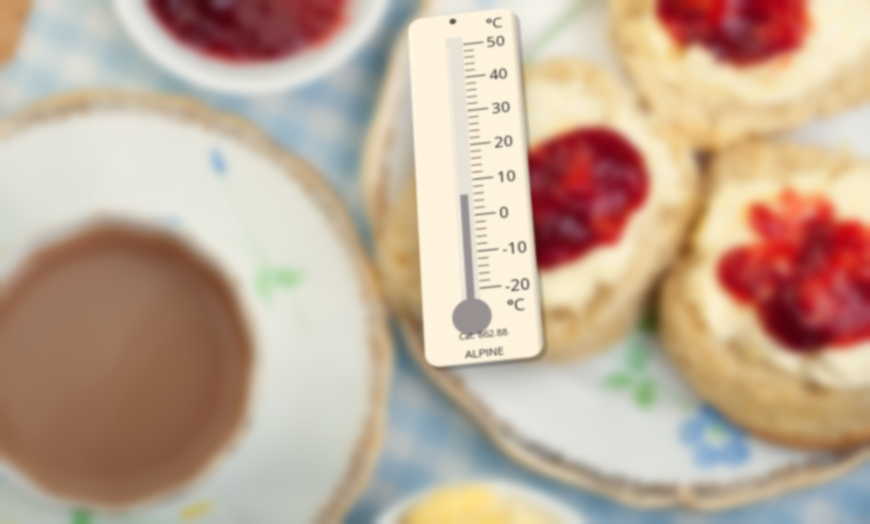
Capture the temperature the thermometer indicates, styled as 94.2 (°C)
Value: 6 (°C)
